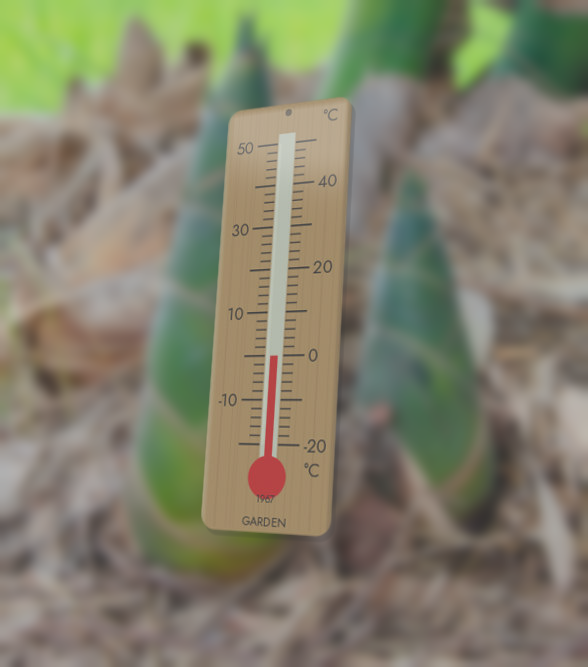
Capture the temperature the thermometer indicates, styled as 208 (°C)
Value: 0 (°C)
